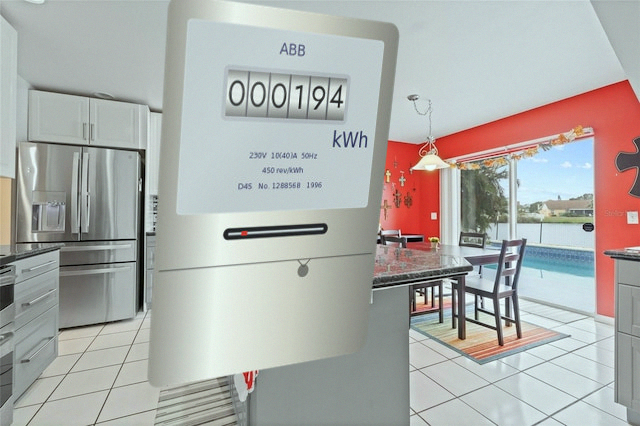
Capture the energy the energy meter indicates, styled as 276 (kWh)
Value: 194 (kWh)
